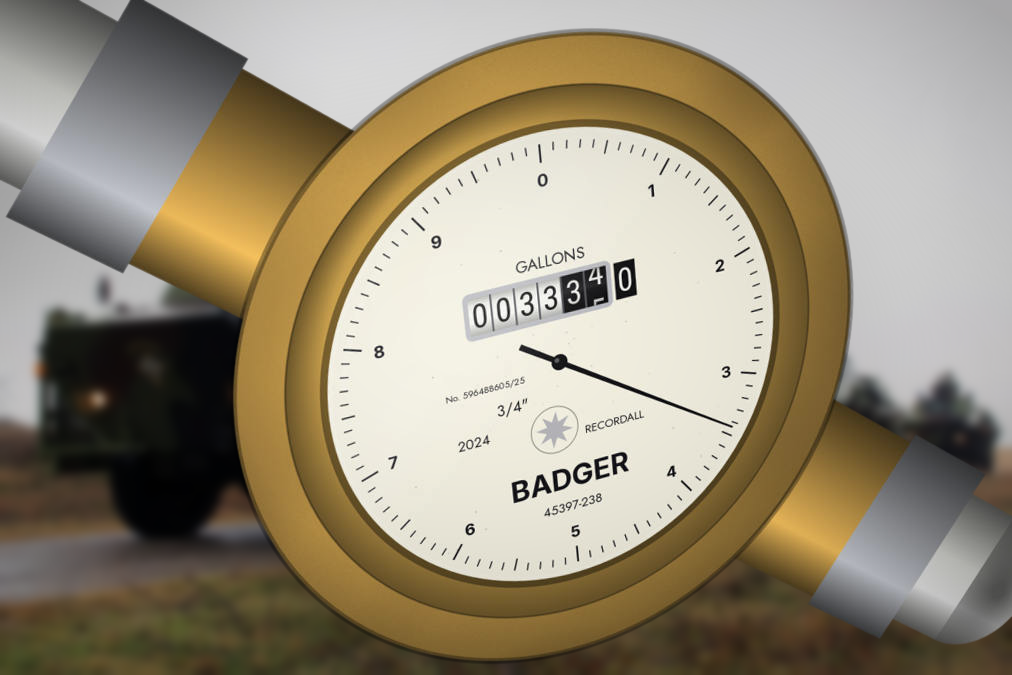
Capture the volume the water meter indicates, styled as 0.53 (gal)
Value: 33343.4 (gal)
